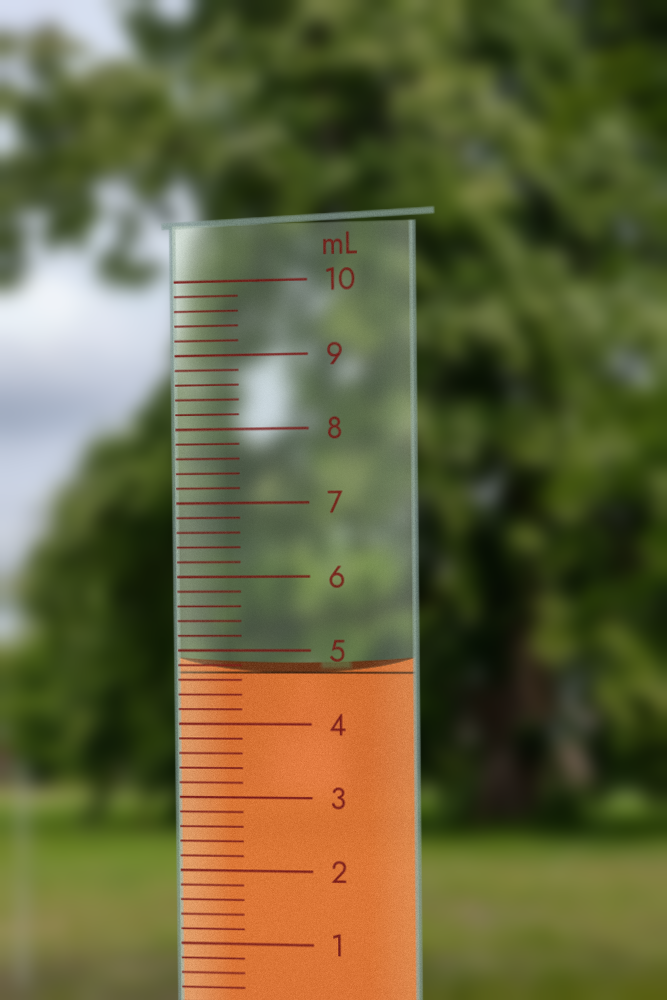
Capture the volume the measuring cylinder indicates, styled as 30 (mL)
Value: 4.7 (mL)
